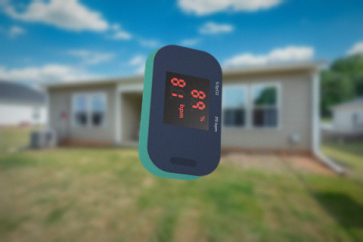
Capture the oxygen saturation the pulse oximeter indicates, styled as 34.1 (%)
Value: 89 (%)
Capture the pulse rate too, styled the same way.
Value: 81 (bpm)
